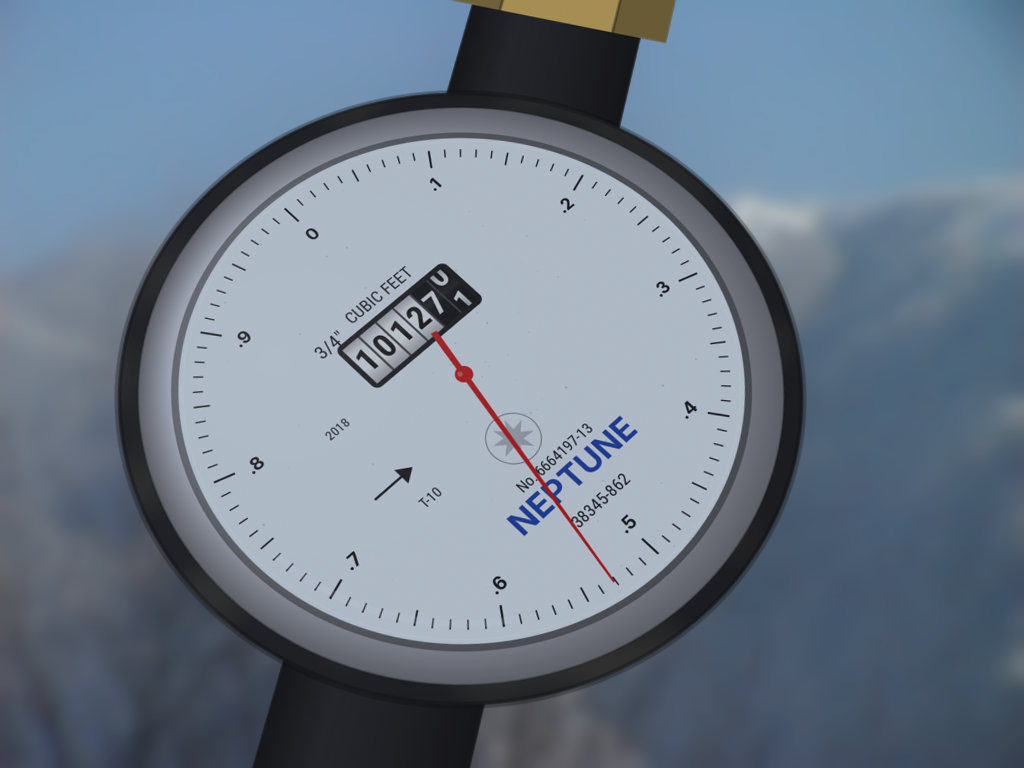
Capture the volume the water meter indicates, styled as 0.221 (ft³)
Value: 101270.53 (ft³)
